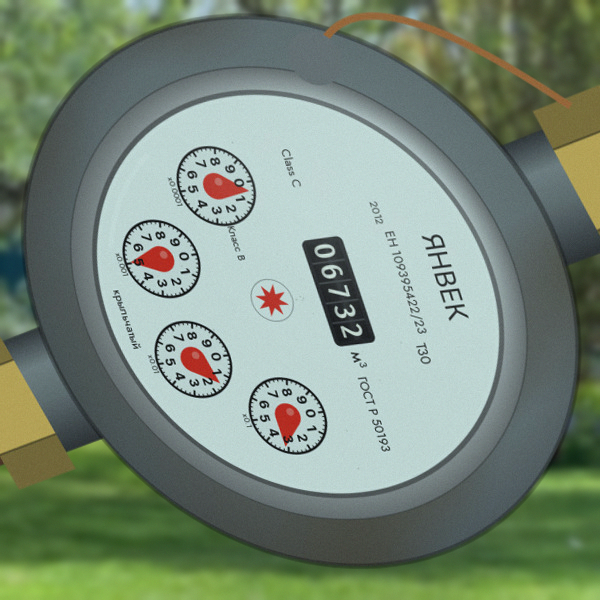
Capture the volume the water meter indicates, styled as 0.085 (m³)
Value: 6732.3150 (m³)
